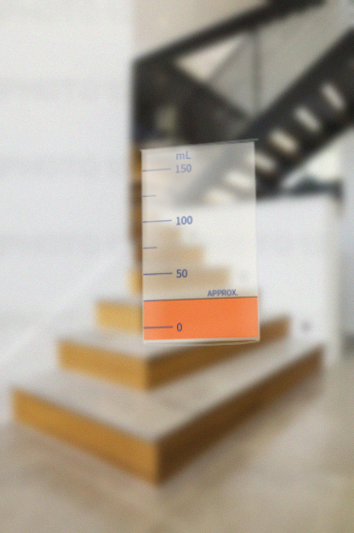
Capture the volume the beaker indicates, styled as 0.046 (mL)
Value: 25 (mL)
